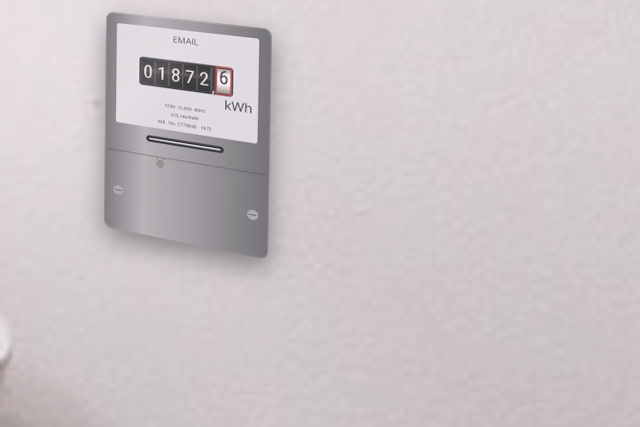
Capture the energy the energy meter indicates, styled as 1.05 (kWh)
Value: 1872.6 (kWh)
